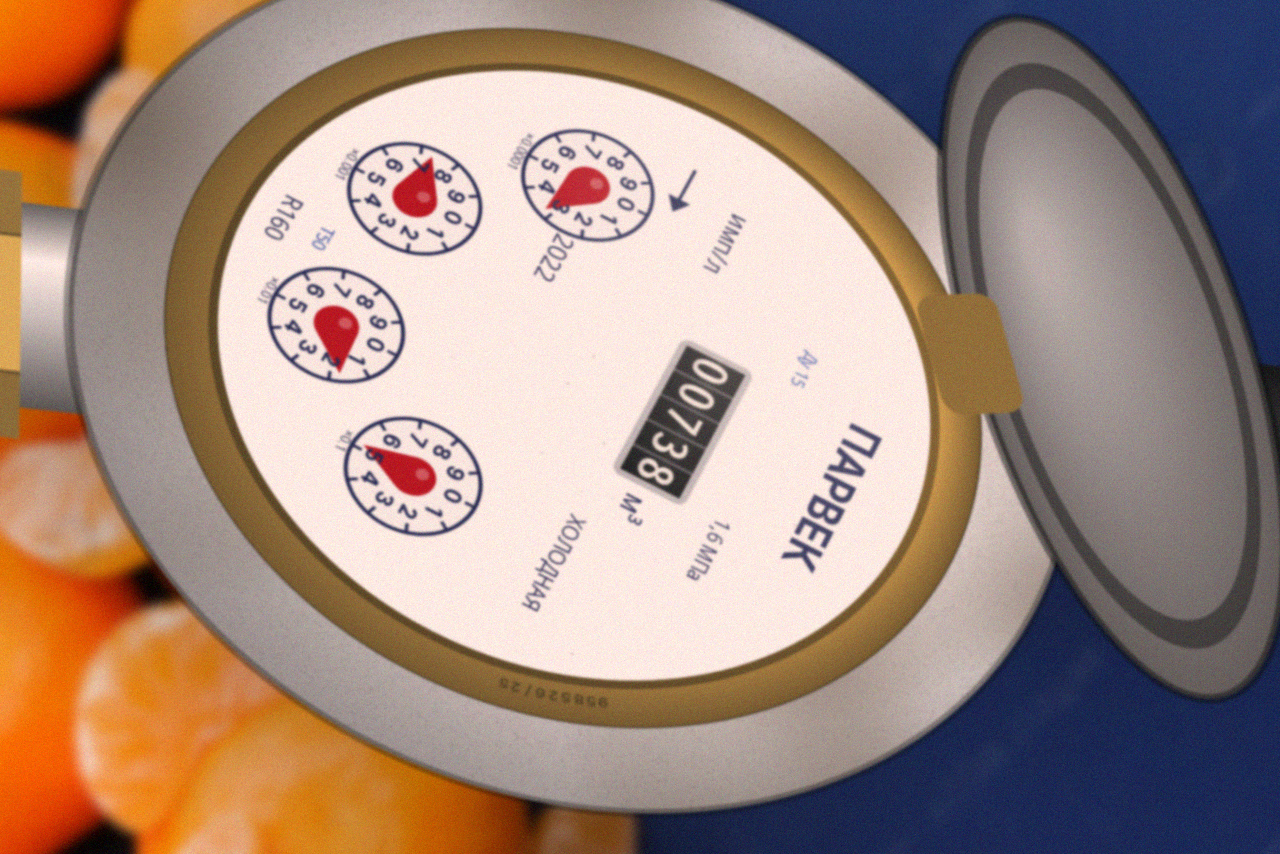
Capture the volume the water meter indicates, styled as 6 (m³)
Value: 738.5173 (m³)
